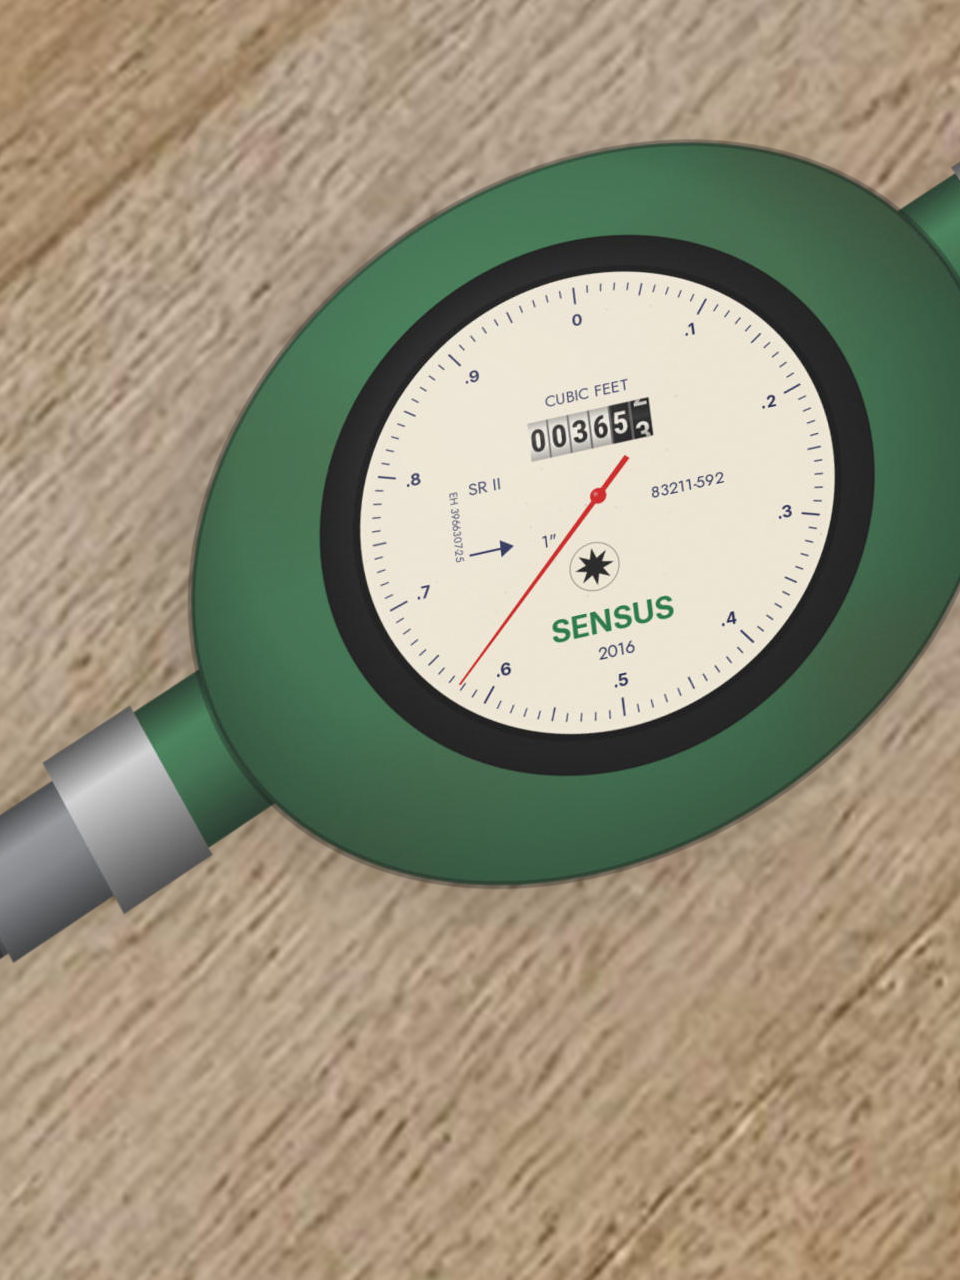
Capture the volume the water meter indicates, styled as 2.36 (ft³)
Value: 3652.62 (ft³)
